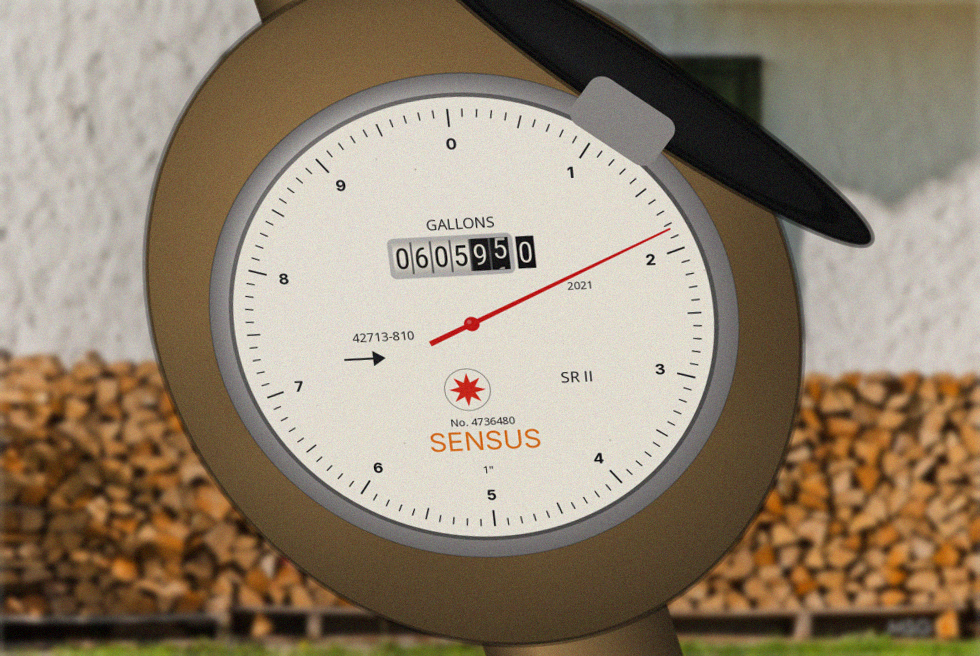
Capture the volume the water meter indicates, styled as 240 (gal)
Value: 605951.8 (gal)
